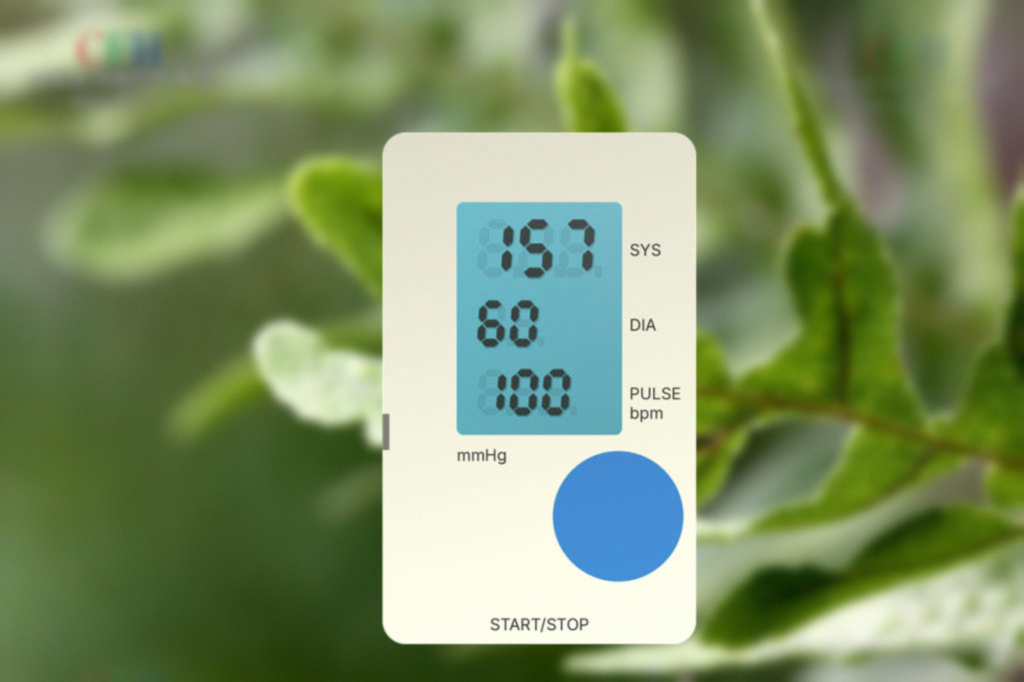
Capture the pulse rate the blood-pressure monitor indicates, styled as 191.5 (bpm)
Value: 100 (bpm)
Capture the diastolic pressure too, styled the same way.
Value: 60 (mmHg)
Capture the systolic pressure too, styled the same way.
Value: 157 (mmHg)
